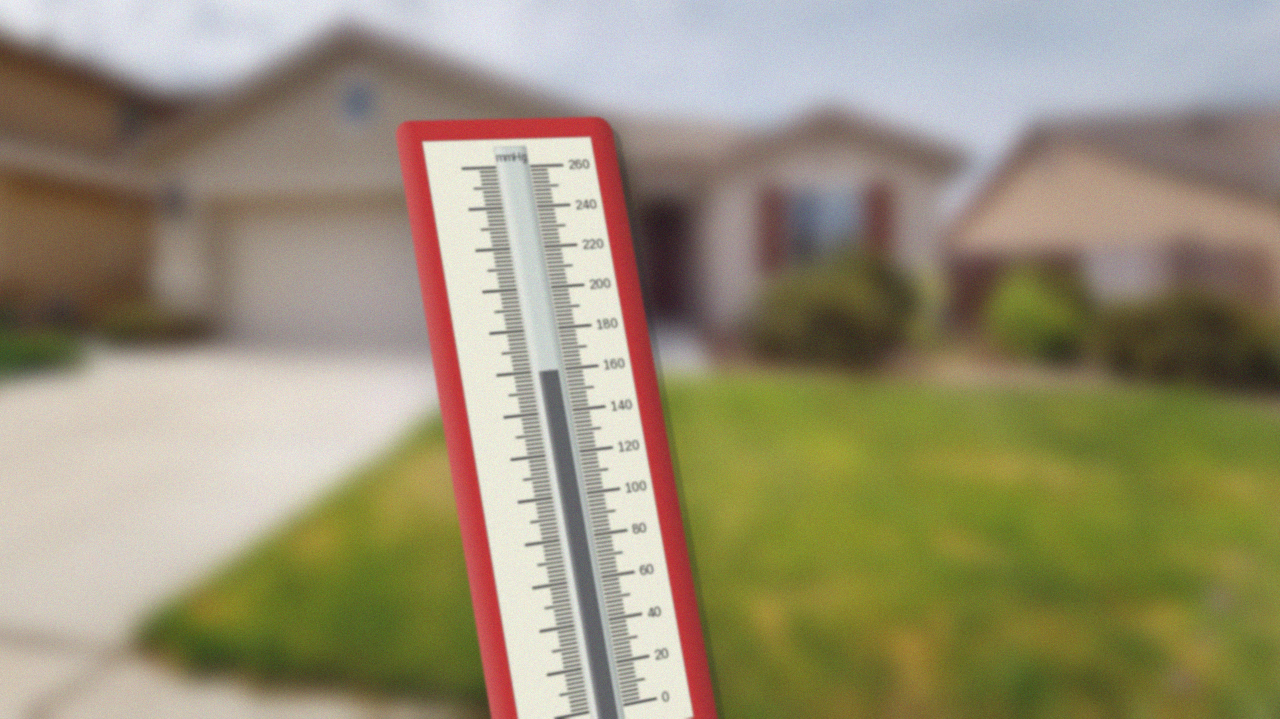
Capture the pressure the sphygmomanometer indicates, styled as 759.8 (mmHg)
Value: 160 (mmHg)
